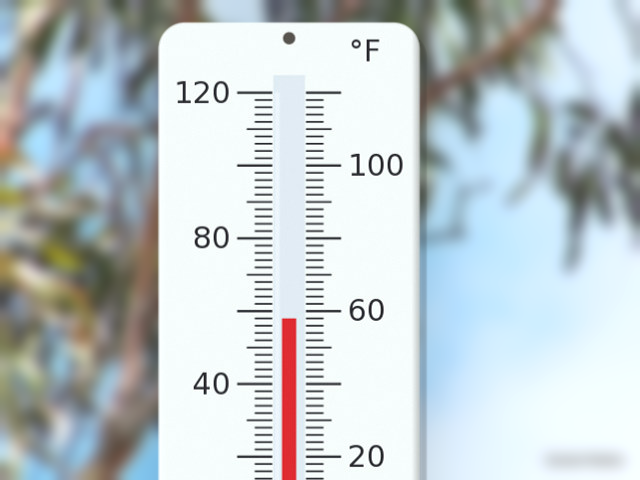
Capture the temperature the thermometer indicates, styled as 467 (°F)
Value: 58 (°F)
